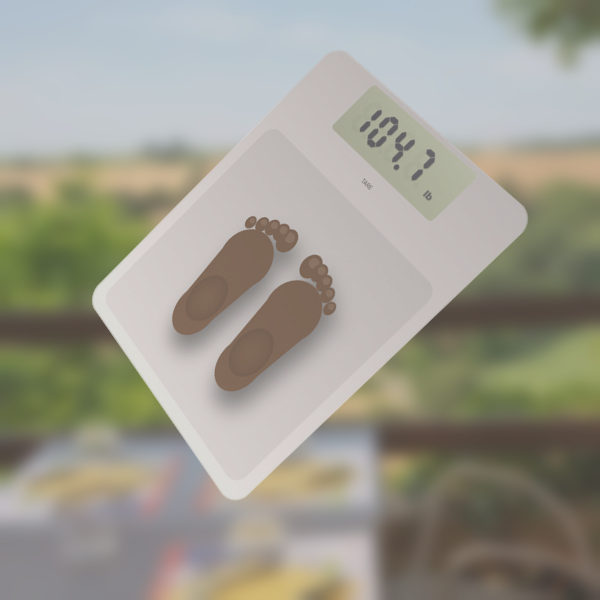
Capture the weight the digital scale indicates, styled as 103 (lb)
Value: 104.7 (lb)
